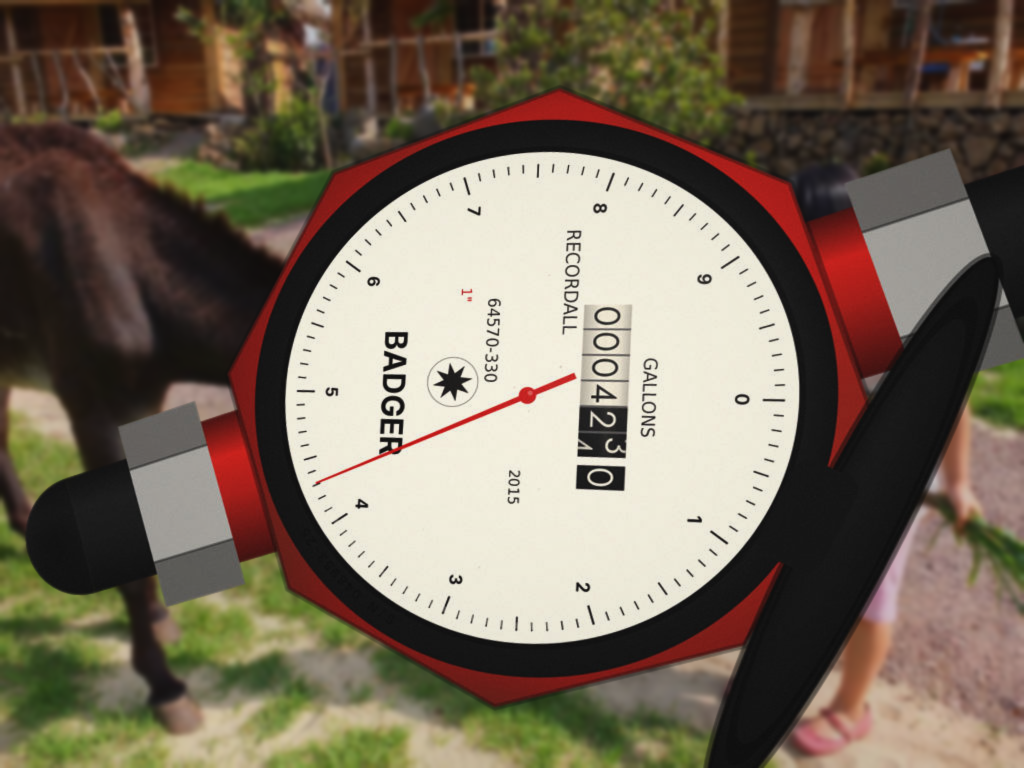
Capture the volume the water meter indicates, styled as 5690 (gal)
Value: 4234.3 (gal)
